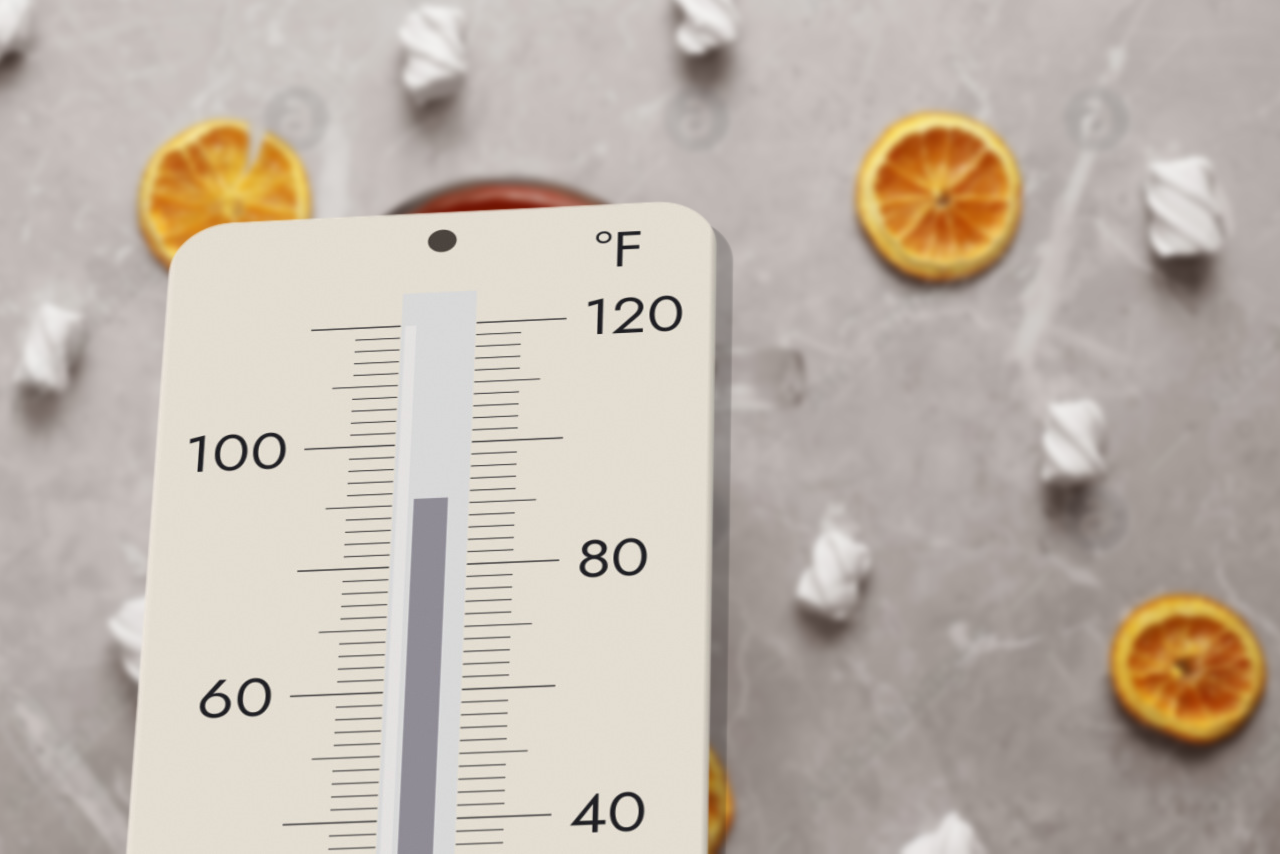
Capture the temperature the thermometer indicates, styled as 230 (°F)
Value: 91 (°F)
